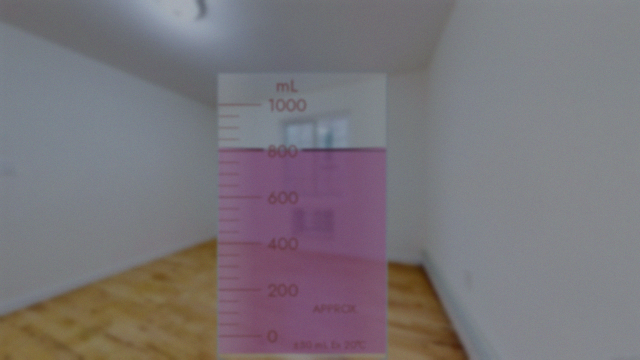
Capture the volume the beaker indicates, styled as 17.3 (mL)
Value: 800 (mL)
